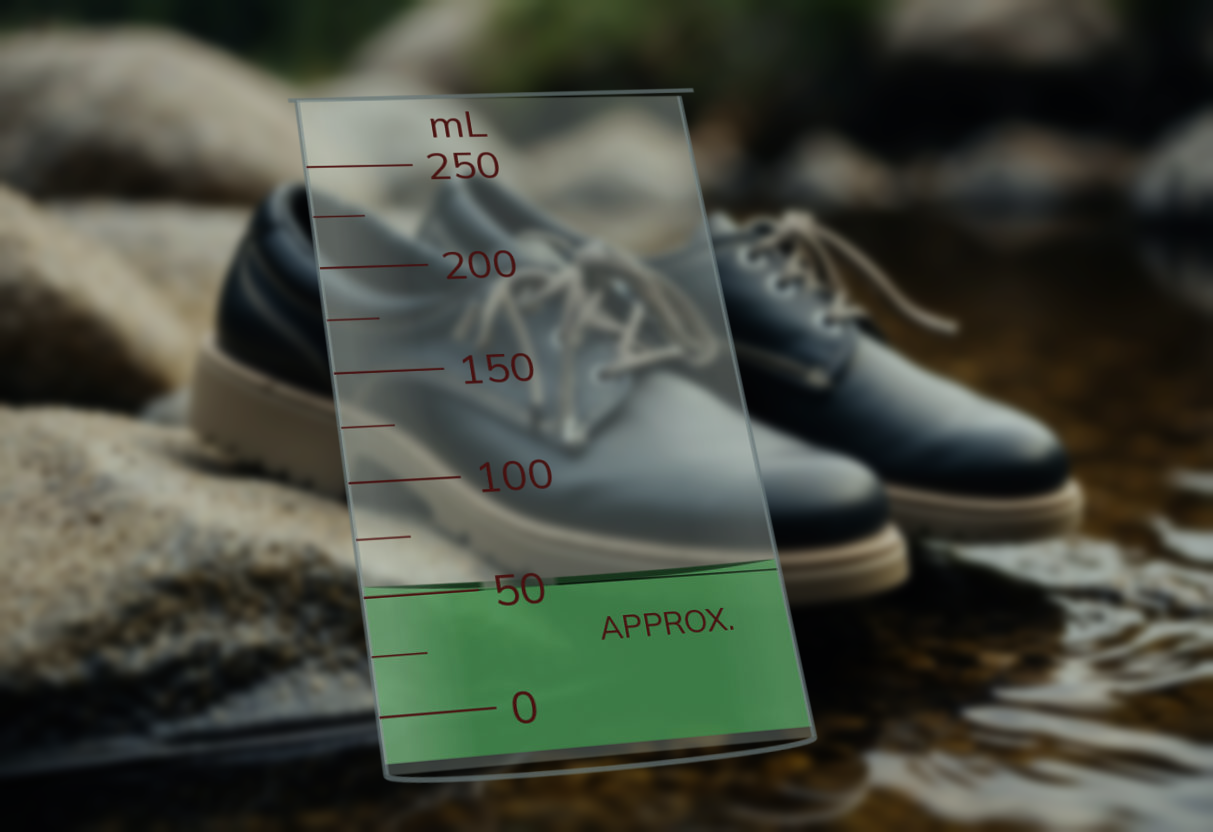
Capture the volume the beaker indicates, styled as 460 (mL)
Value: 50 (mL)
